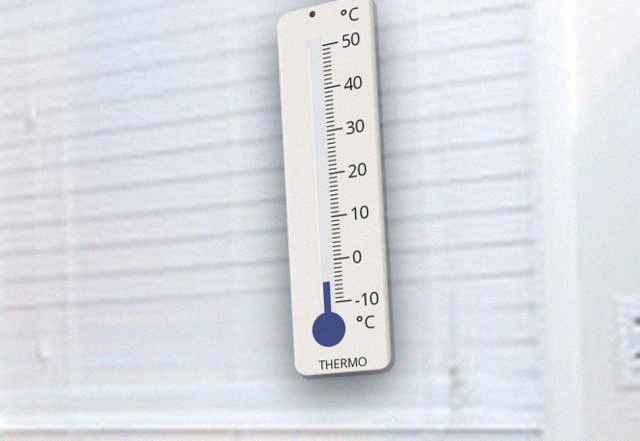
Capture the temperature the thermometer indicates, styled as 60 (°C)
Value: -5 (°C)
